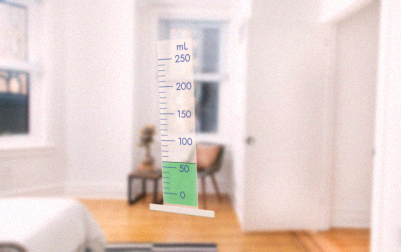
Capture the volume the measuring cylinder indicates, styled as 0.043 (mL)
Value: 60 (mL)
